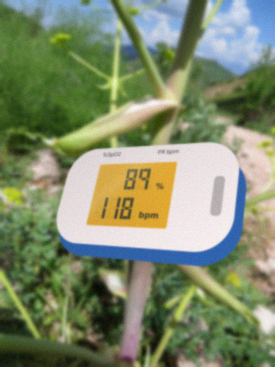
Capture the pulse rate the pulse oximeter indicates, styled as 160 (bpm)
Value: 118 (bpm)
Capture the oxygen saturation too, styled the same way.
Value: 89 (%)
